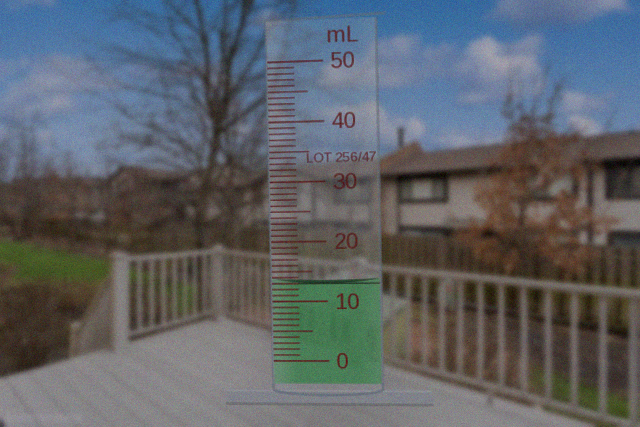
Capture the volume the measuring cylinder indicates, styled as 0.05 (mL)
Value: 13 (mL)
